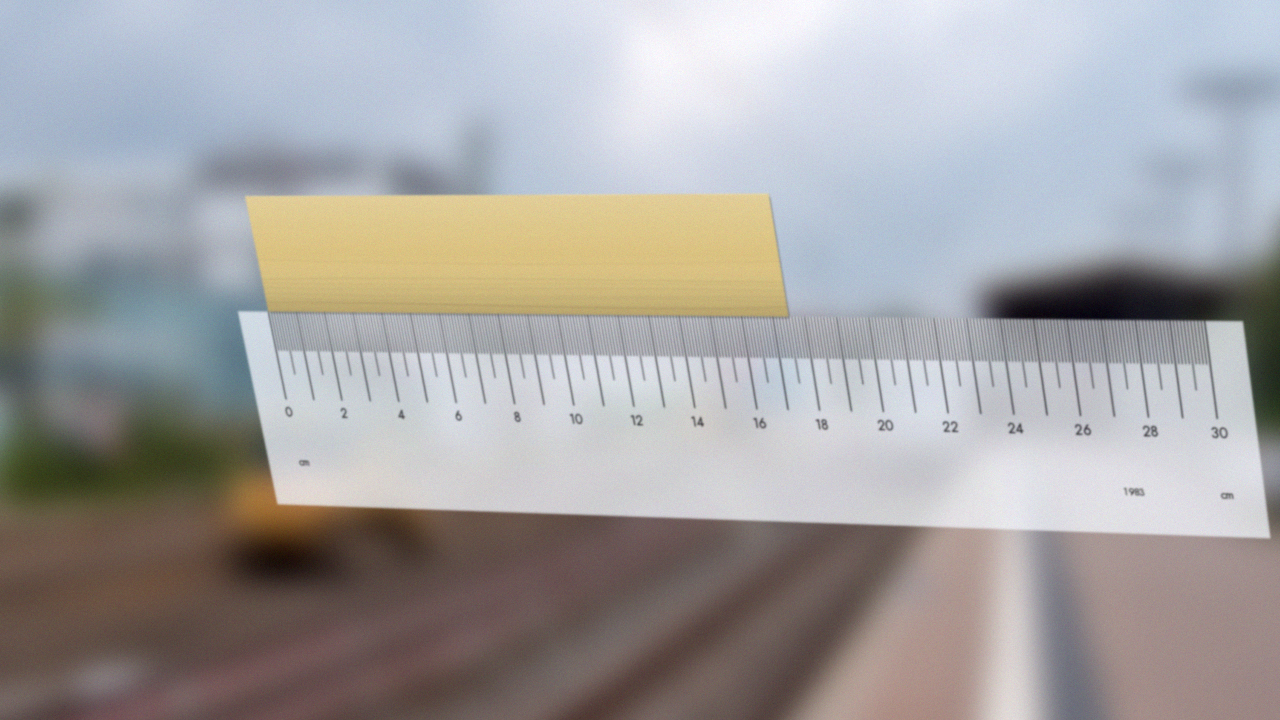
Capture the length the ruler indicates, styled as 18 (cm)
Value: 17.5 (cm)
